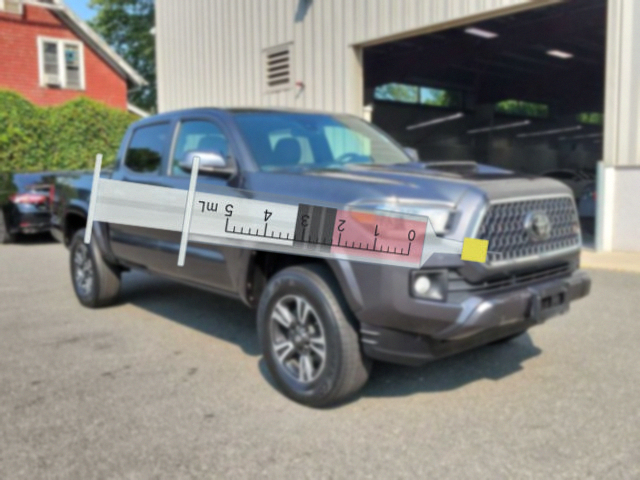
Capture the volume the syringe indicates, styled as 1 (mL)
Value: 2.2 (mL)
